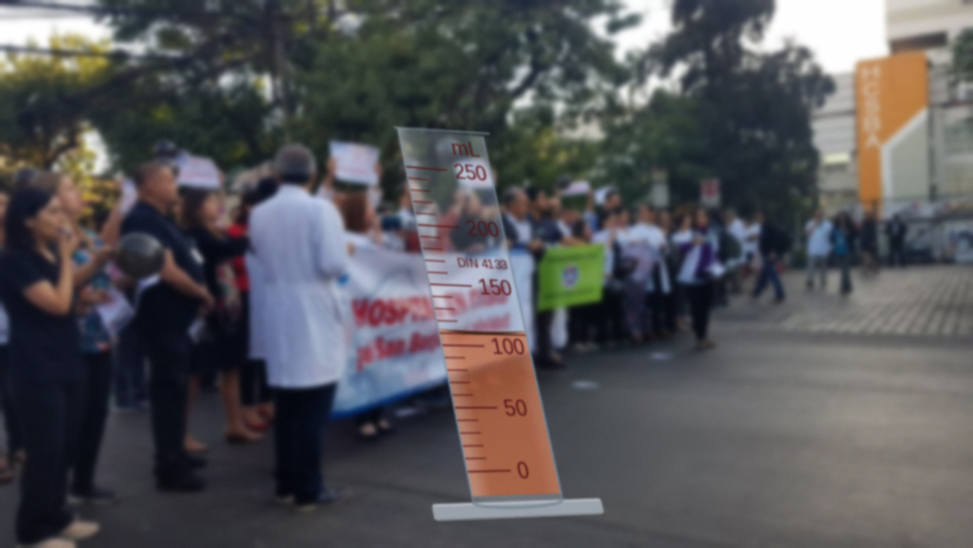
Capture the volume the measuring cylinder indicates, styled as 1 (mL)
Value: 110 (mL)
